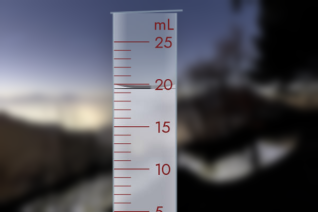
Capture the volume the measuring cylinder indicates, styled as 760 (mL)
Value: 19.5 (mL)
